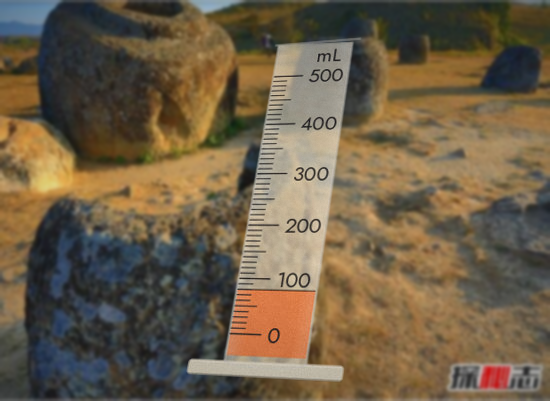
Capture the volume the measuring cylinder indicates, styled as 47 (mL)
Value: 80 (mL)
